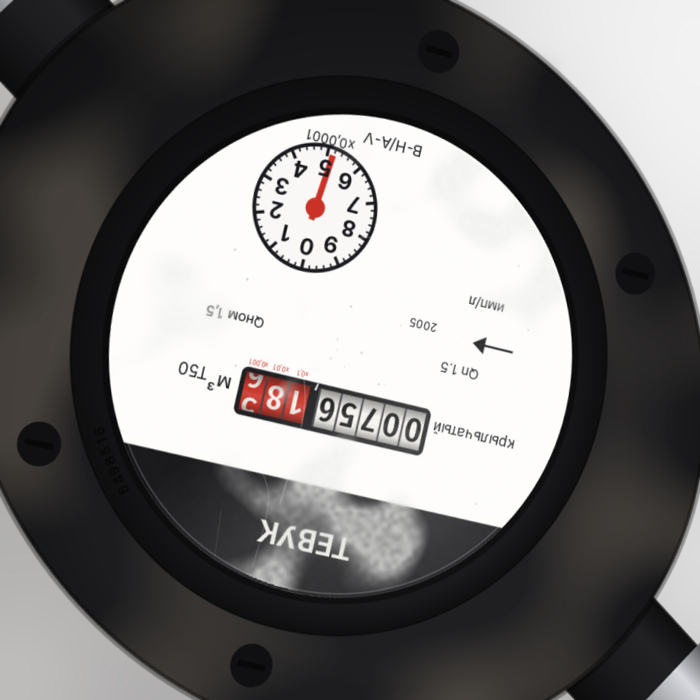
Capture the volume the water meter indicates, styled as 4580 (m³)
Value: 756.1855 (m³)
